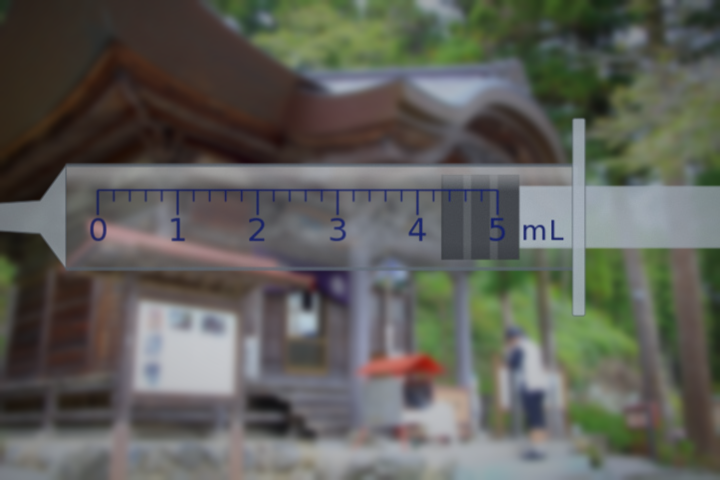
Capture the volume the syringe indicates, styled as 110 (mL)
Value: 4.3 (mL)
